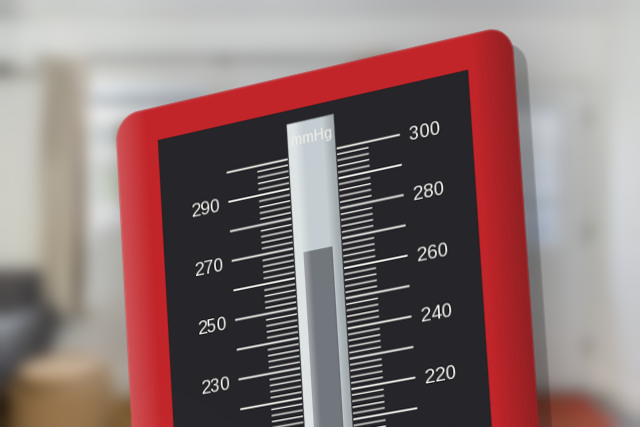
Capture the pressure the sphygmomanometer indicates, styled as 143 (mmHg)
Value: 268 (mmHg)
